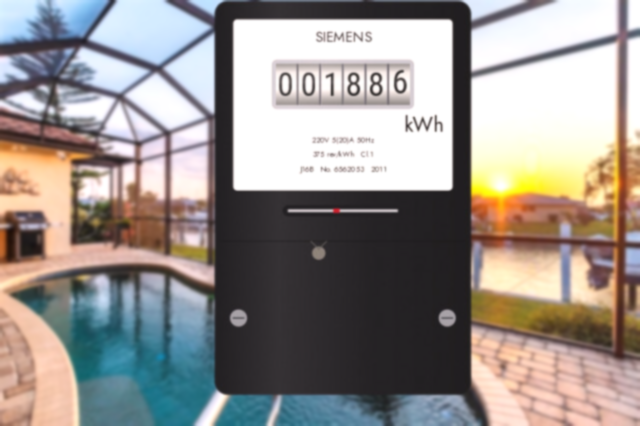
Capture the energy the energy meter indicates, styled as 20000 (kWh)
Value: 1886 (kWh)
